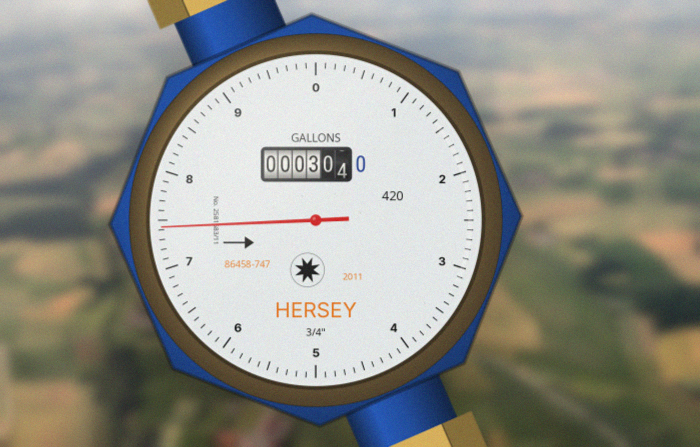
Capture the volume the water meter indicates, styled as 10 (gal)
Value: 3037.4 (gal)
